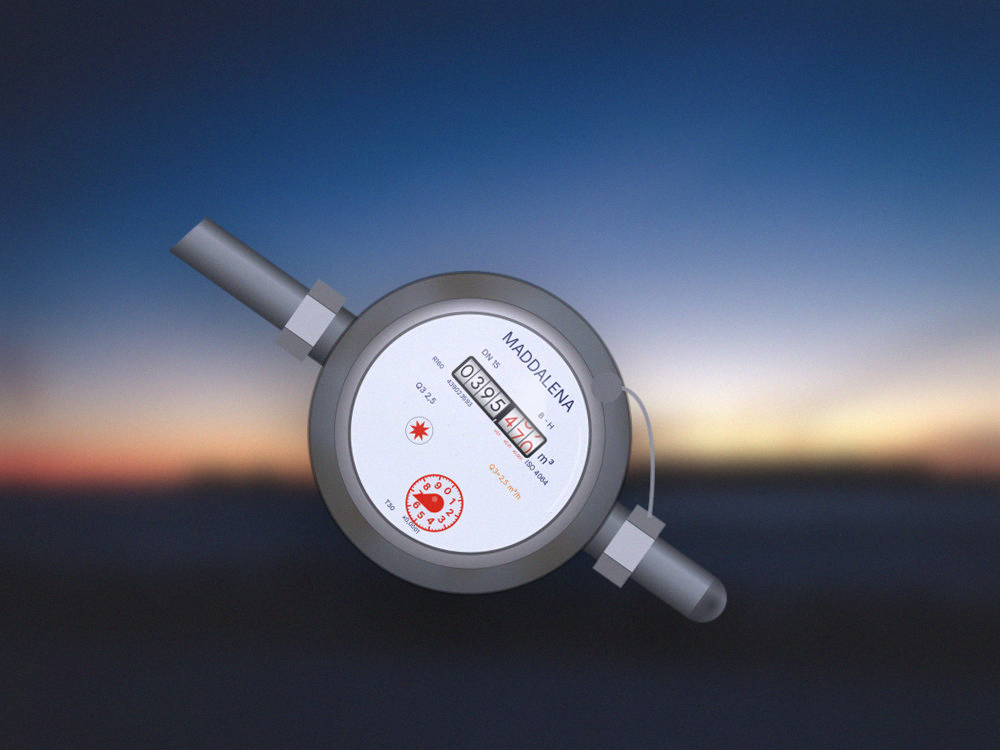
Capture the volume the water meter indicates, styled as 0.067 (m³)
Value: 395.4696 (m³)
